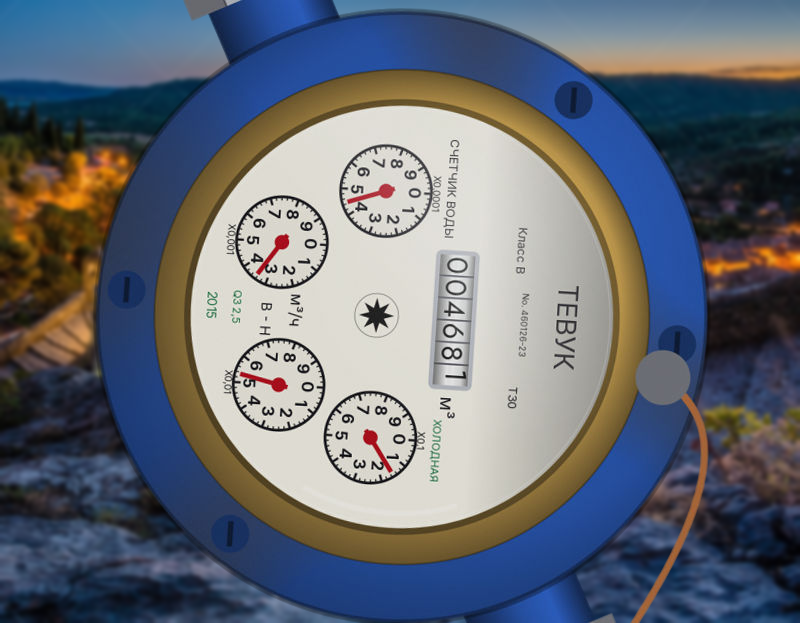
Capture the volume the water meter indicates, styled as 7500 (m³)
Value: 4681.1534 (m³)
